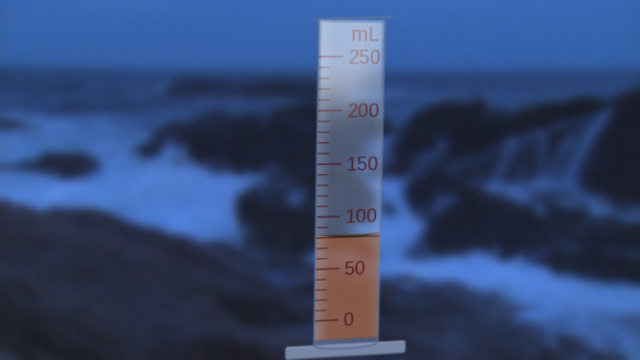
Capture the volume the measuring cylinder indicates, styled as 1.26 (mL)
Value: 80 (mL)
